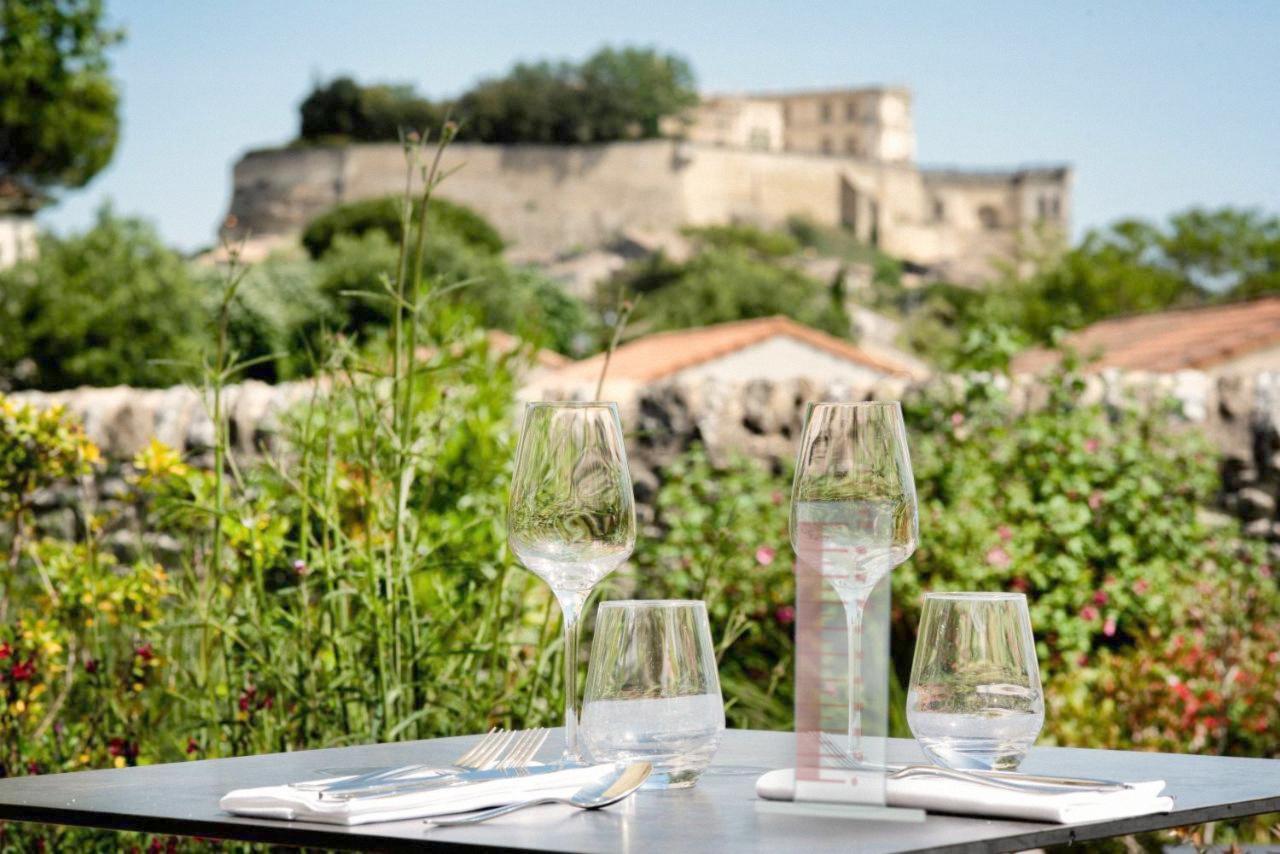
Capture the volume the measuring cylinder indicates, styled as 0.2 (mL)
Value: 5 (mL)
